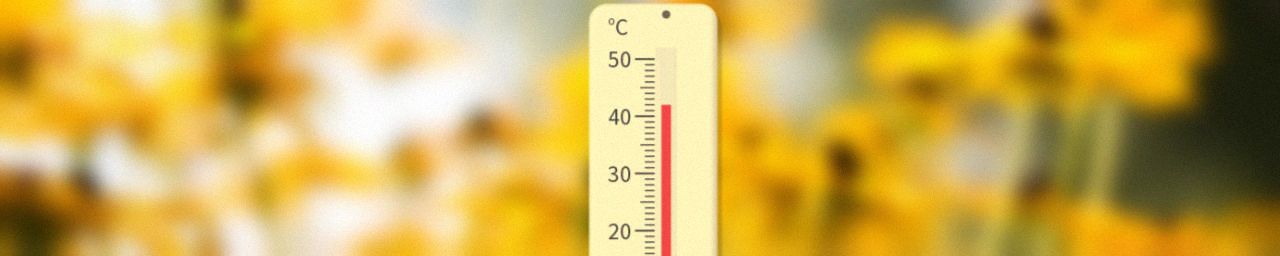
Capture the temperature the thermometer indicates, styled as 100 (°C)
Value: 42 (°C)
